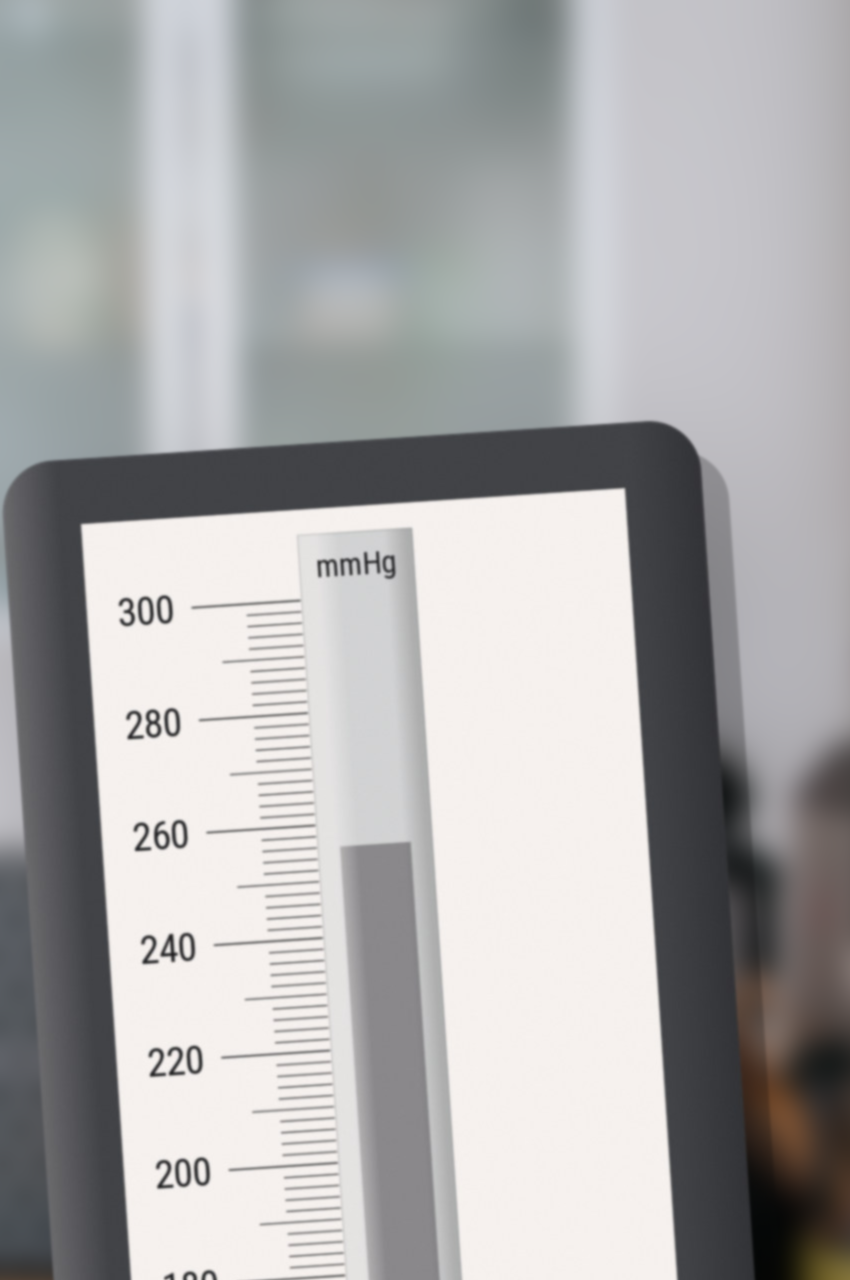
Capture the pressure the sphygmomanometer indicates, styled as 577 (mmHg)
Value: 256 (mmHg)
